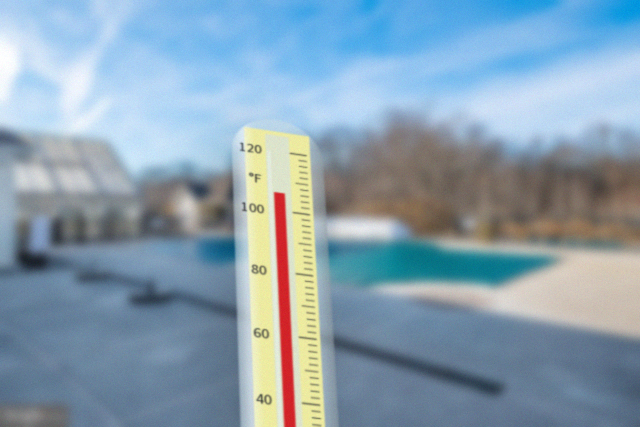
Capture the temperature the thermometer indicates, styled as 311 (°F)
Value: 106 (°F)
